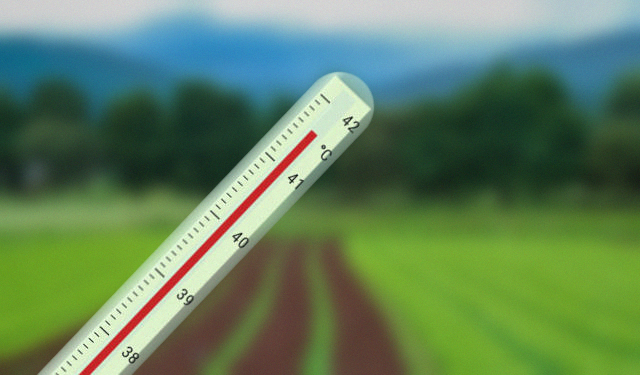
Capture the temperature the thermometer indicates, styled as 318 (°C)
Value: 41.6 (°C)
